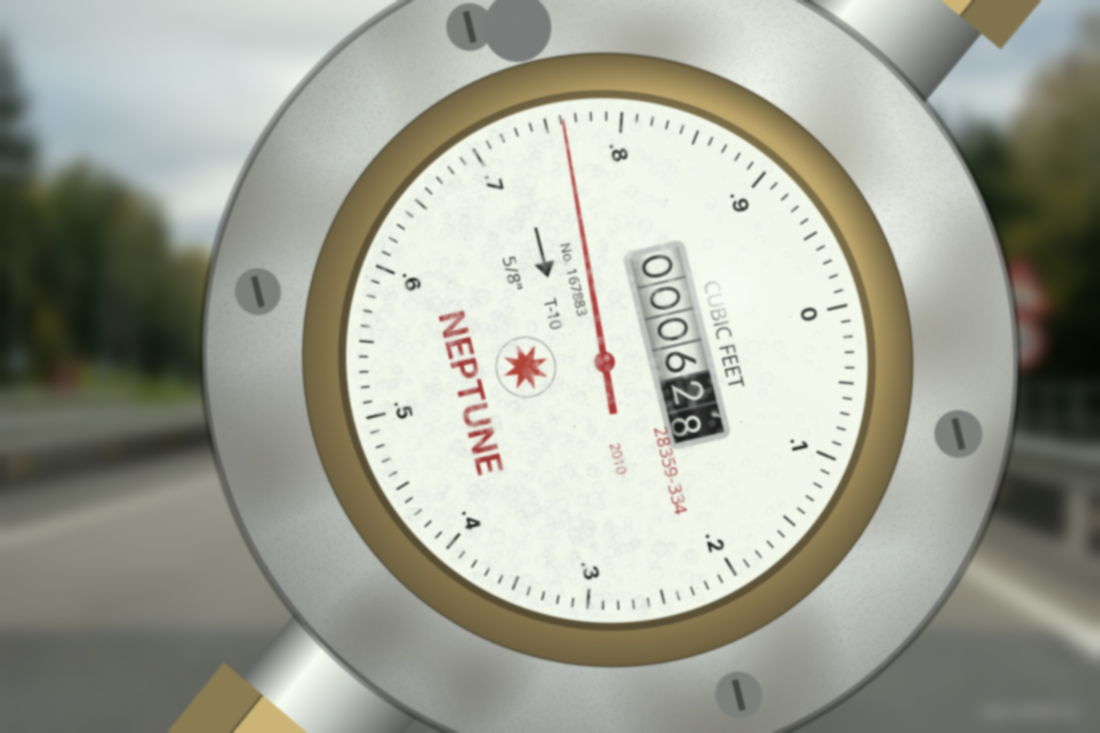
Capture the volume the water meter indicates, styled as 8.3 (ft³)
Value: 627.76 (ft³)
